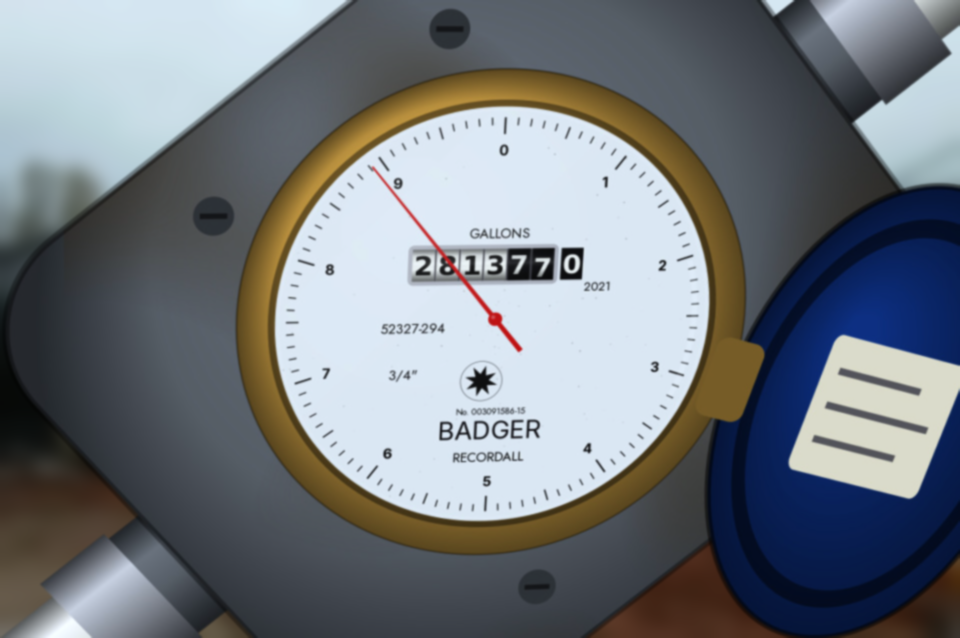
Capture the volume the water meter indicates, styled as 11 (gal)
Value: 2813768.9 (gal)
